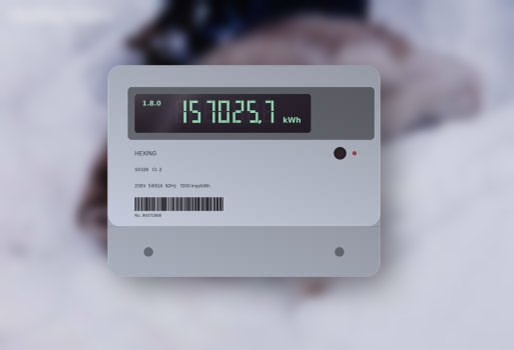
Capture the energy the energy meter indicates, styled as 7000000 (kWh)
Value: 157025.7 (kWh)
